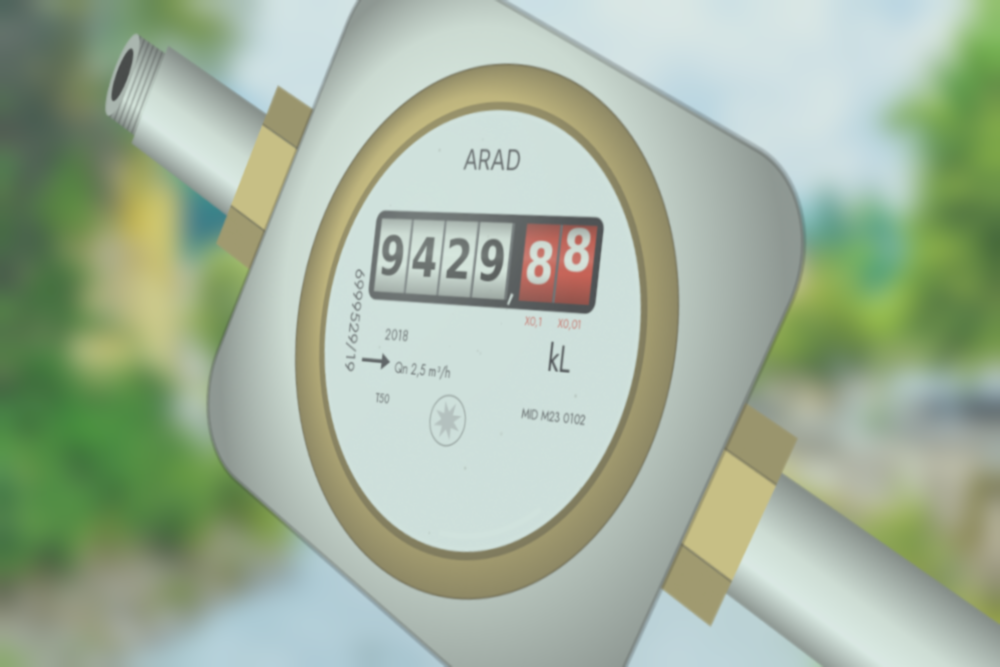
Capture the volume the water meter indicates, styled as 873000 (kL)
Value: 9429.88 (kL)
